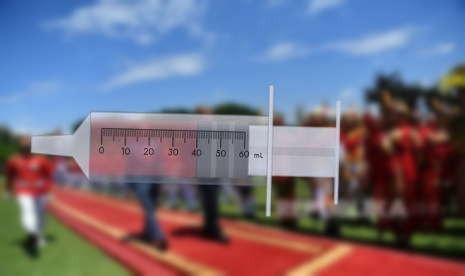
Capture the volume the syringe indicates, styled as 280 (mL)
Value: 40 (mL)
